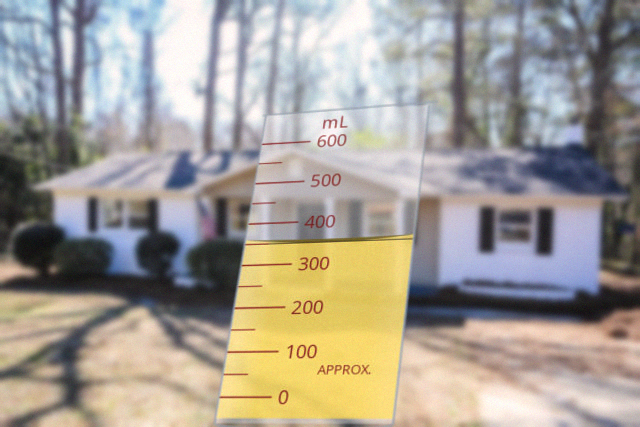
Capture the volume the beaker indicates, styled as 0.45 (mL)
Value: 350 (mL)
